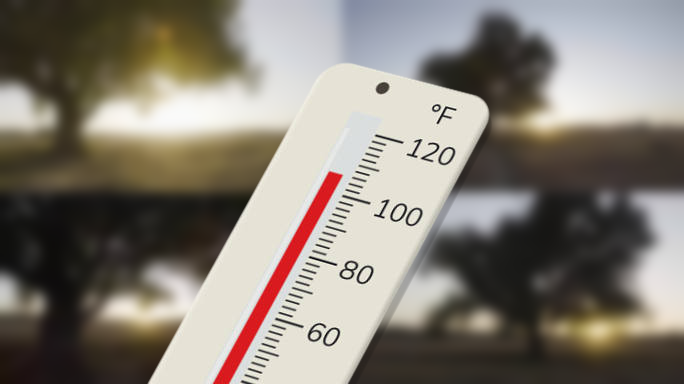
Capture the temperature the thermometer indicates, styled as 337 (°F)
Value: 106 (°F)
